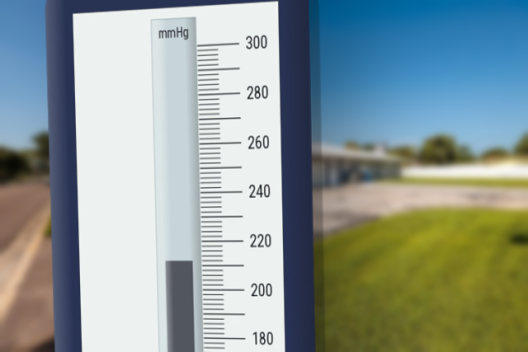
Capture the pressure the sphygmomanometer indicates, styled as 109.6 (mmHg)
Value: 212 (mmHg)
